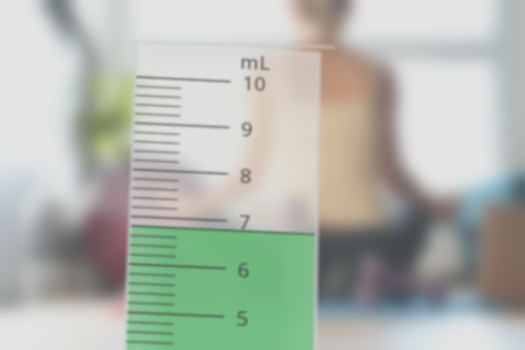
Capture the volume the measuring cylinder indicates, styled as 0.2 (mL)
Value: 6.8 (mL)
